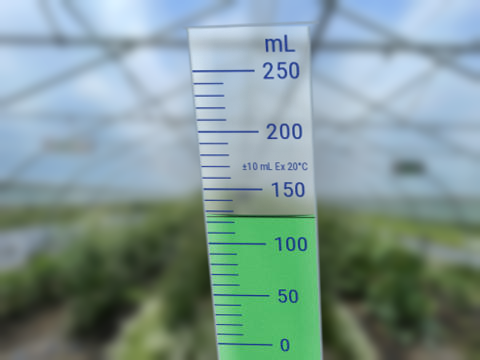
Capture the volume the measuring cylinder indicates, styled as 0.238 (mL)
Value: 125 (mL)
